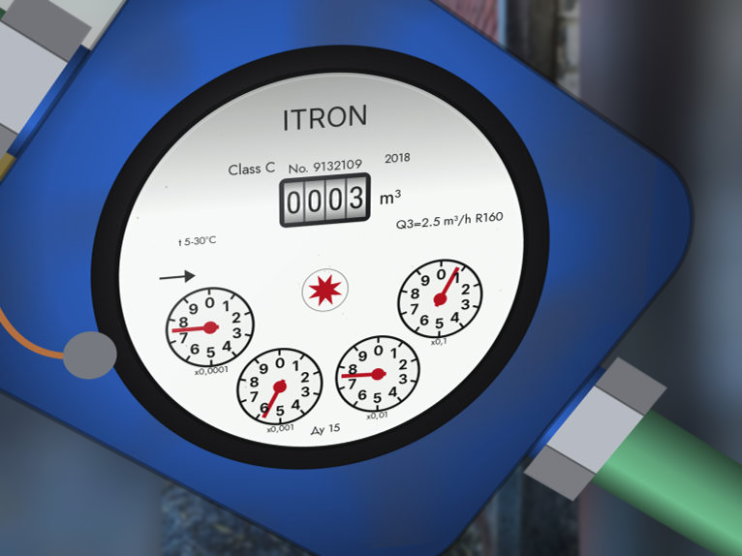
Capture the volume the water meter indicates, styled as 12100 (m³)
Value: 3.0757 (m³)
